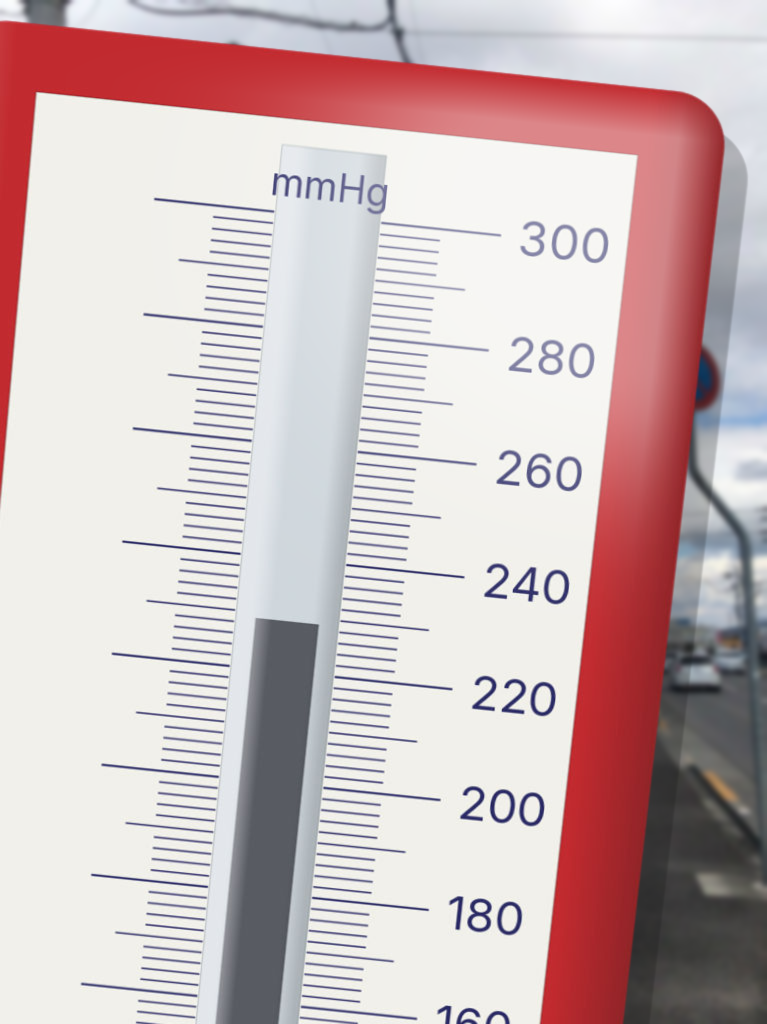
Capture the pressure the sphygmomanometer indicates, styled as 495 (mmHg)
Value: 229 (mmHg)
